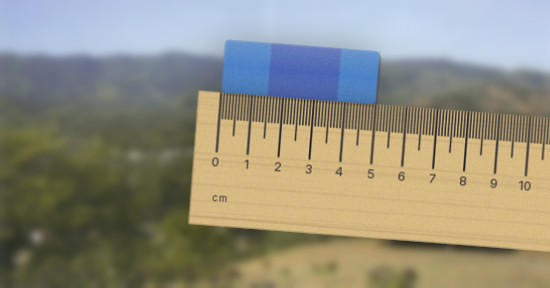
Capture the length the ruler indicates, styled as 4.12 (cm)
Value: 5 (cm)
